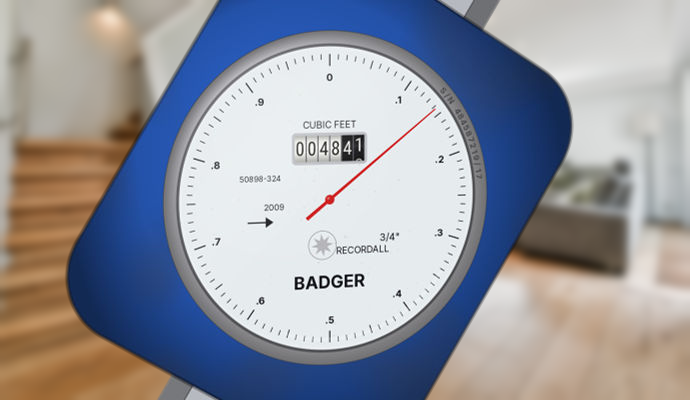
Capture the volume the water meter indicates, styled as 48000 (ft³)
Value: 4841.14 (ft³)
